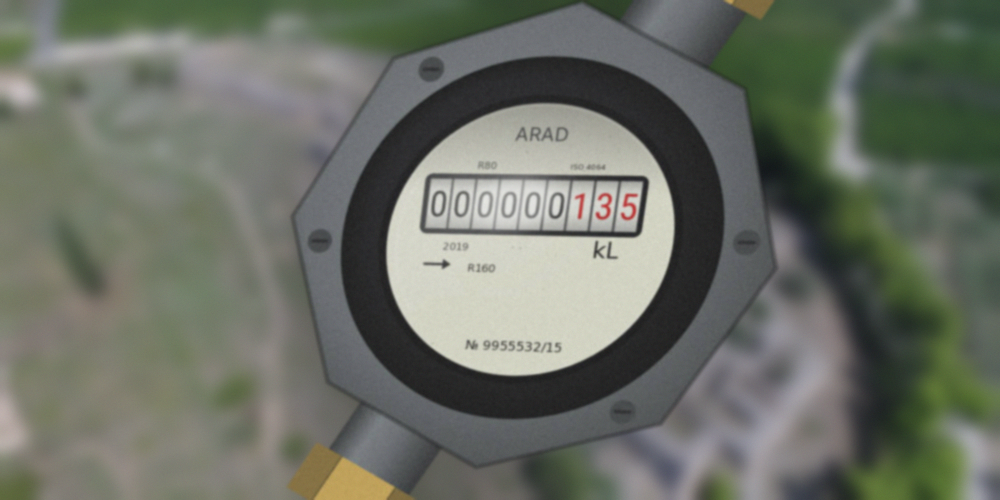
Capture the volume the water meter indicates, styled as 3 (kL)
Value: 0.135 (kL)
